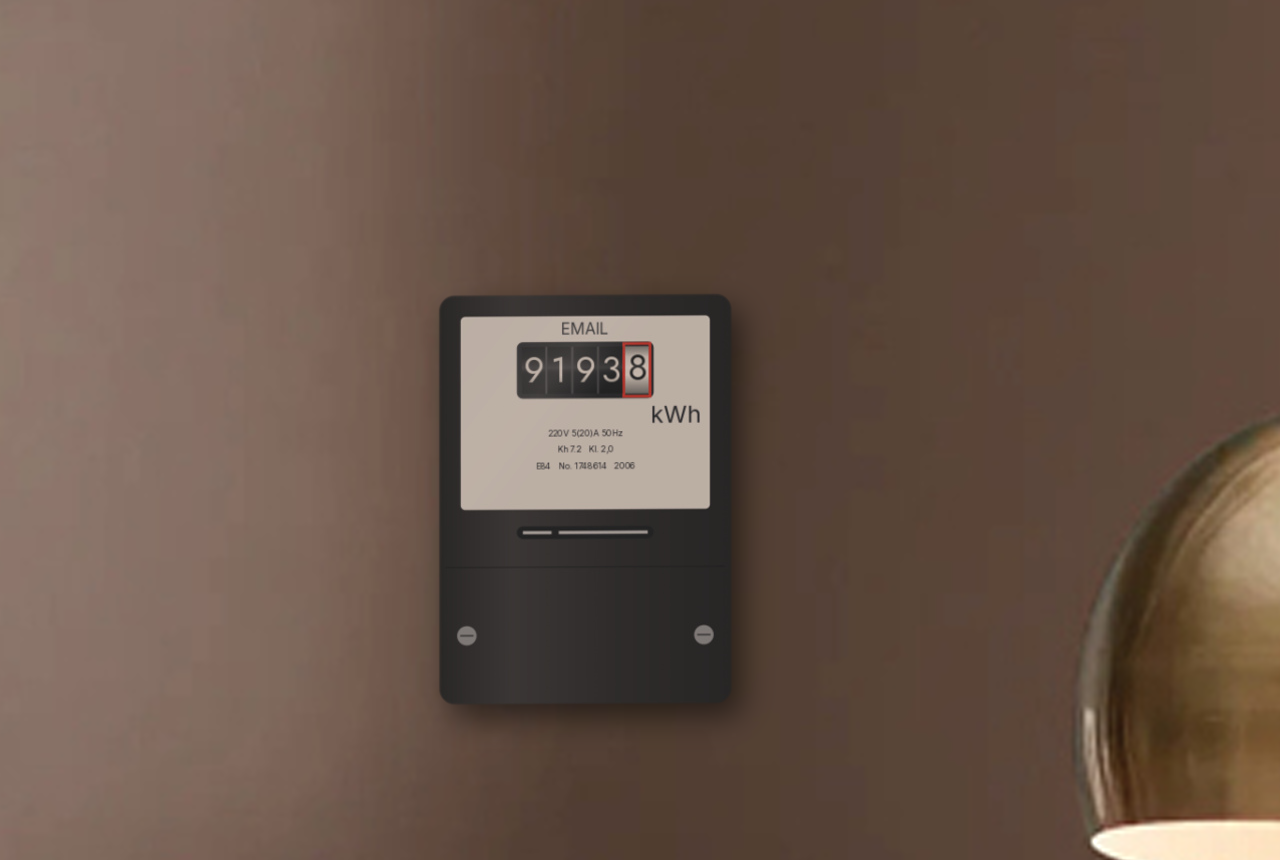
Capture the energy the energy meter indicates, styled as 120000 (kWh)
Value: 9193.8 (kWh)
